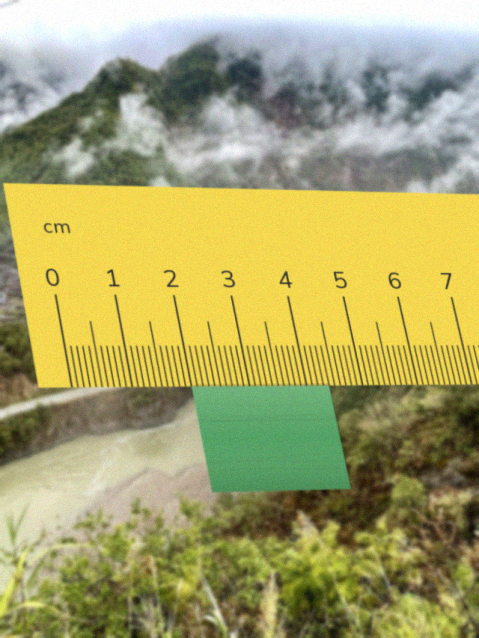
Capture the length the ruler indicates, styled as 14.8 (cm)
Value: 2.4 (cm)
